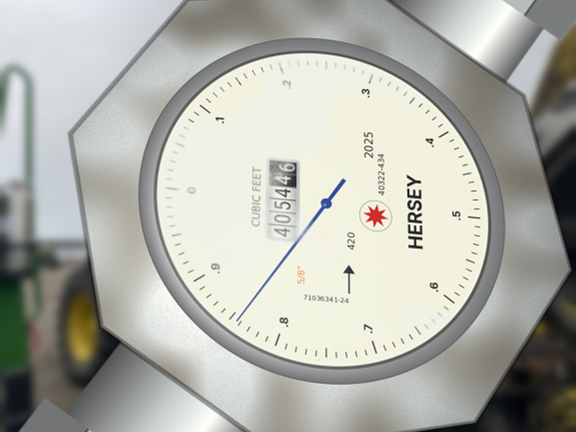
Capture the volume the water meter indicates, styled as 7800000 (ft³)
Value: 405445.84 (ft³)
